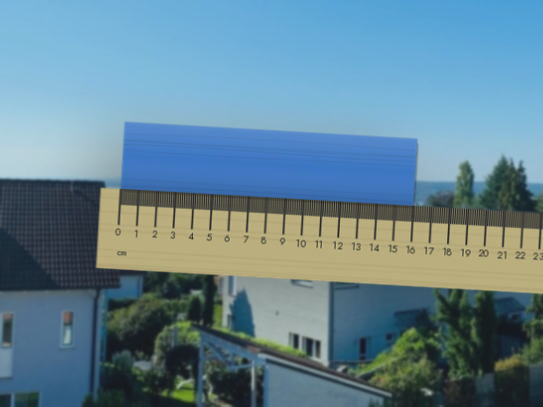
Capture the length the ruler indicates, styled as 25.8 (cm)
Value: 16 (cm)
